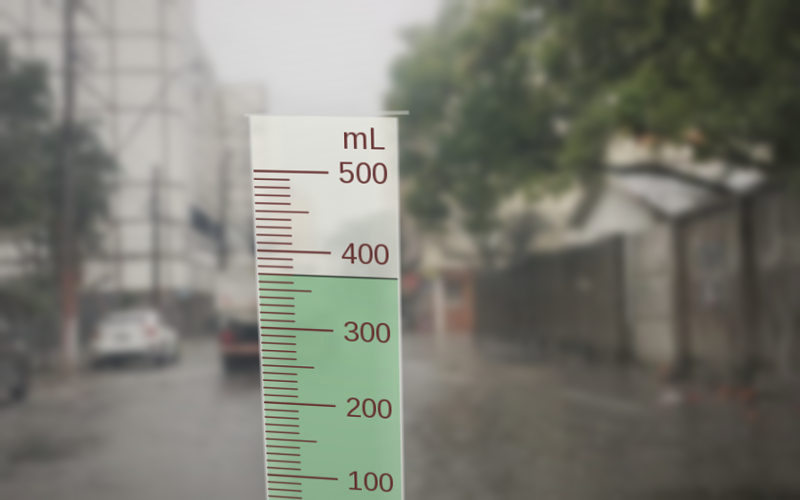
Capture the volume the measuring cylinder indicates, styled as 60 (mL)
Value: 370 (mL)
